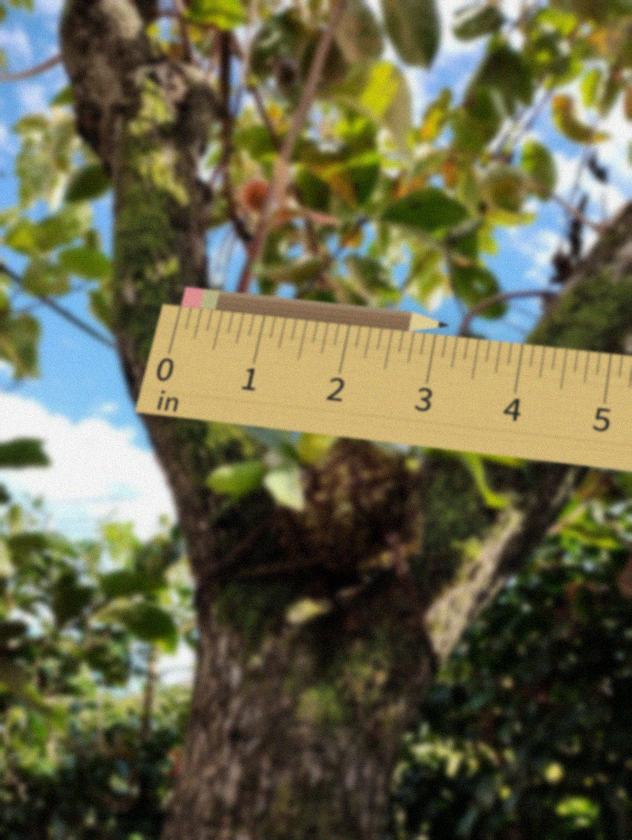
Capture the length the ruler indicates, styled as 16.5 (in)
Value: 3.125 (in)
